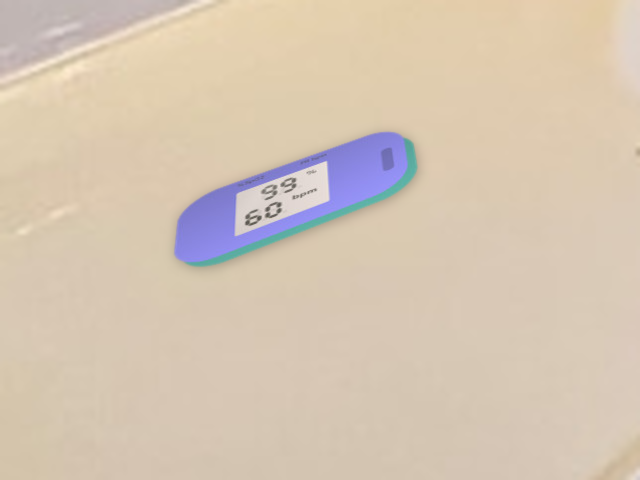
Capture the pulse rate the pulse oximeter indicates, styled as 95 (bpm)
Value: 60 (bpm)
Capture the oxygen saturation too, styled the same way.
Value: 99 (%)
